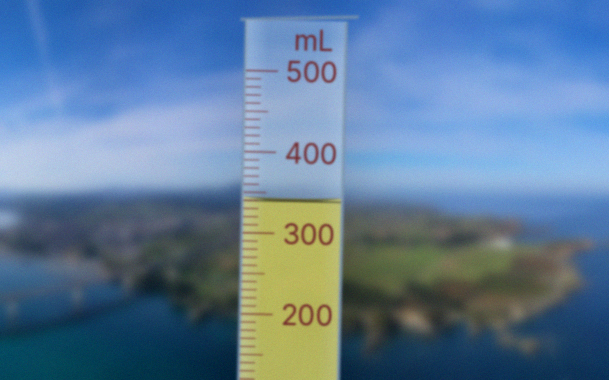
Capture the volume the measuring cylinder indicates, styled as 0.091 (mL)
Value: 340 (mL)
